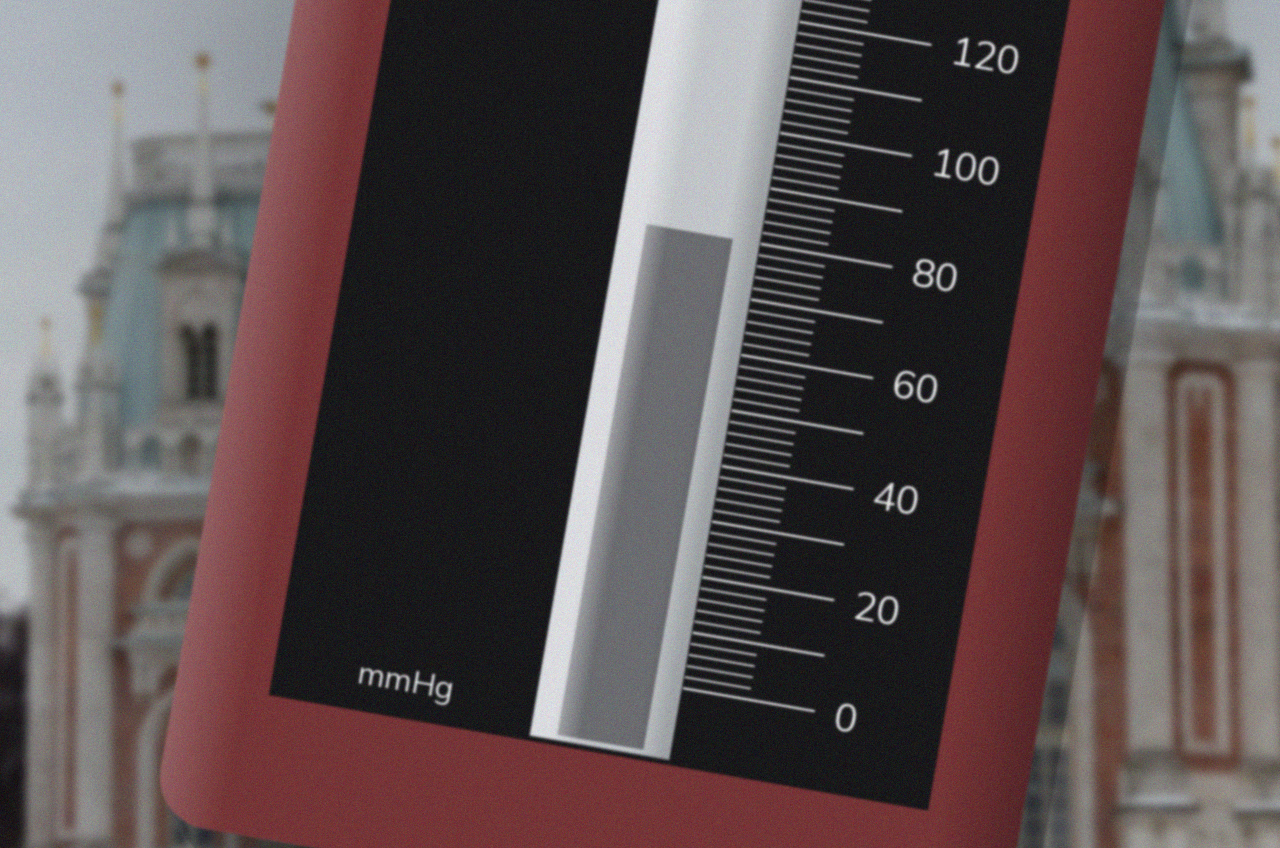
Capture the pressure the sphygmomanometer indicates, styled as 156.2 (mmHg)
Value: 80 (mmHg)
